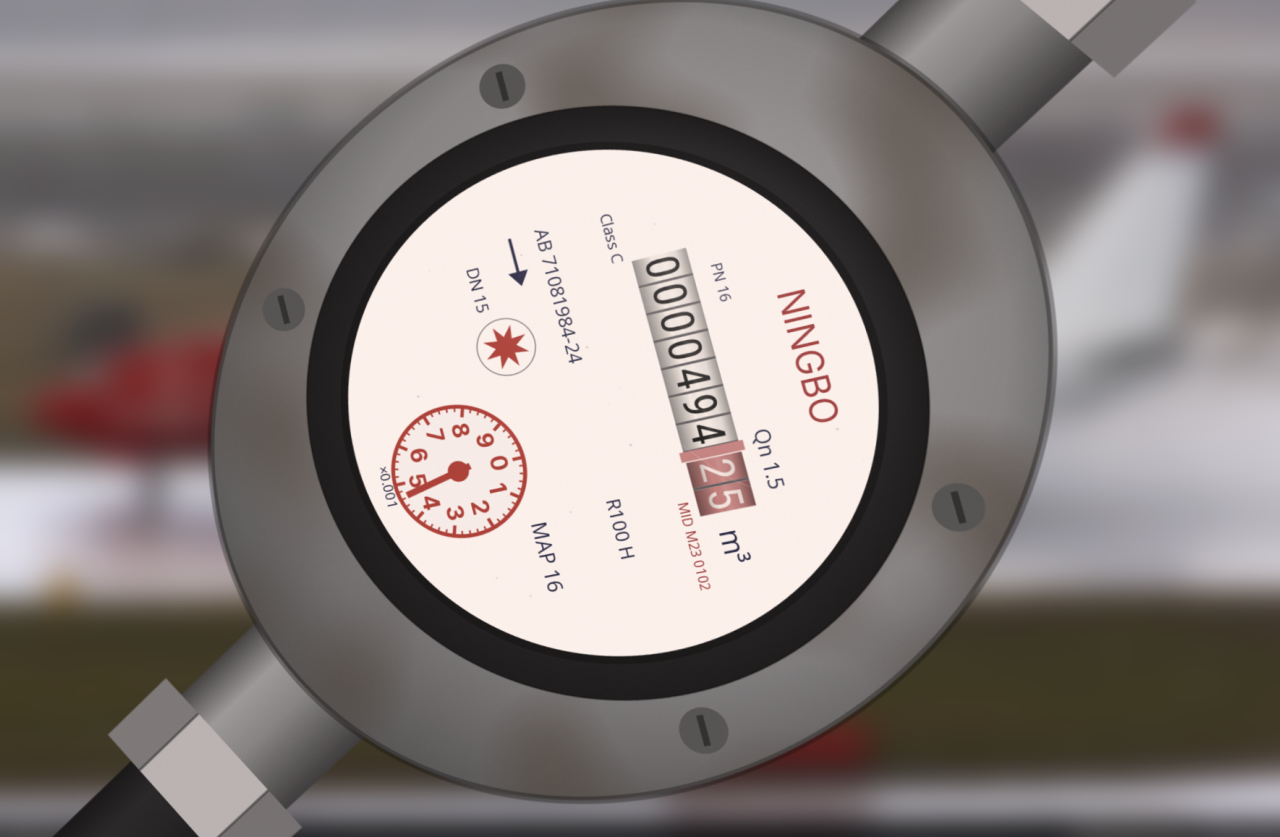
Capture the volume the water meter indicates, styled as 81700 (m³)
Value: 494.254 (m³)
